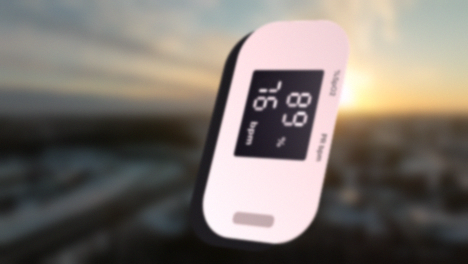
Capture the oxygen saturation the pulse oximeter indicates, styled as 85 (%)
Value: 89 (%)
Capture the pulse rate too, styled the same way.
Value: 76 (bpm)
